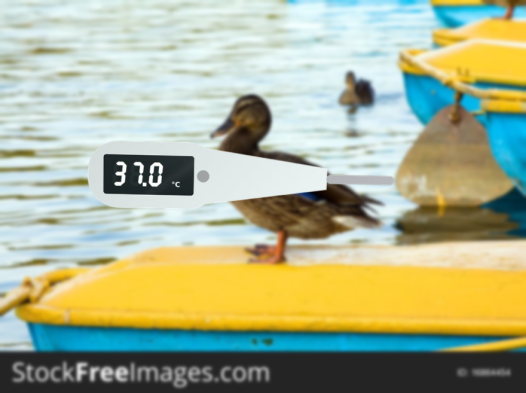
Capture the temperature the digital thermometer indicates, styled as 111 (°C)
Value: 37.0 (°C)
